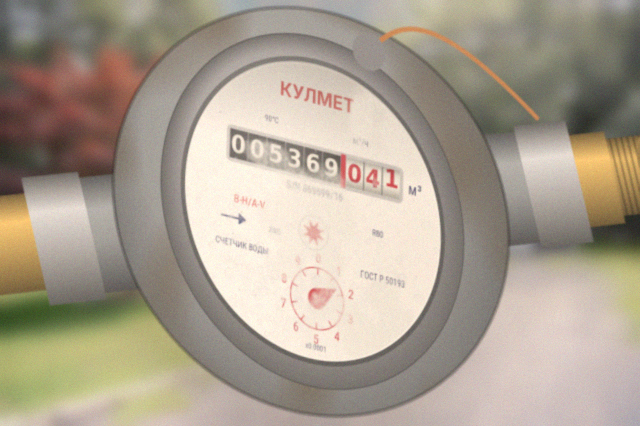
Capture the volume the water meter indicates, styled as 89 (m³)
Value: 5369.0411 (m³)
